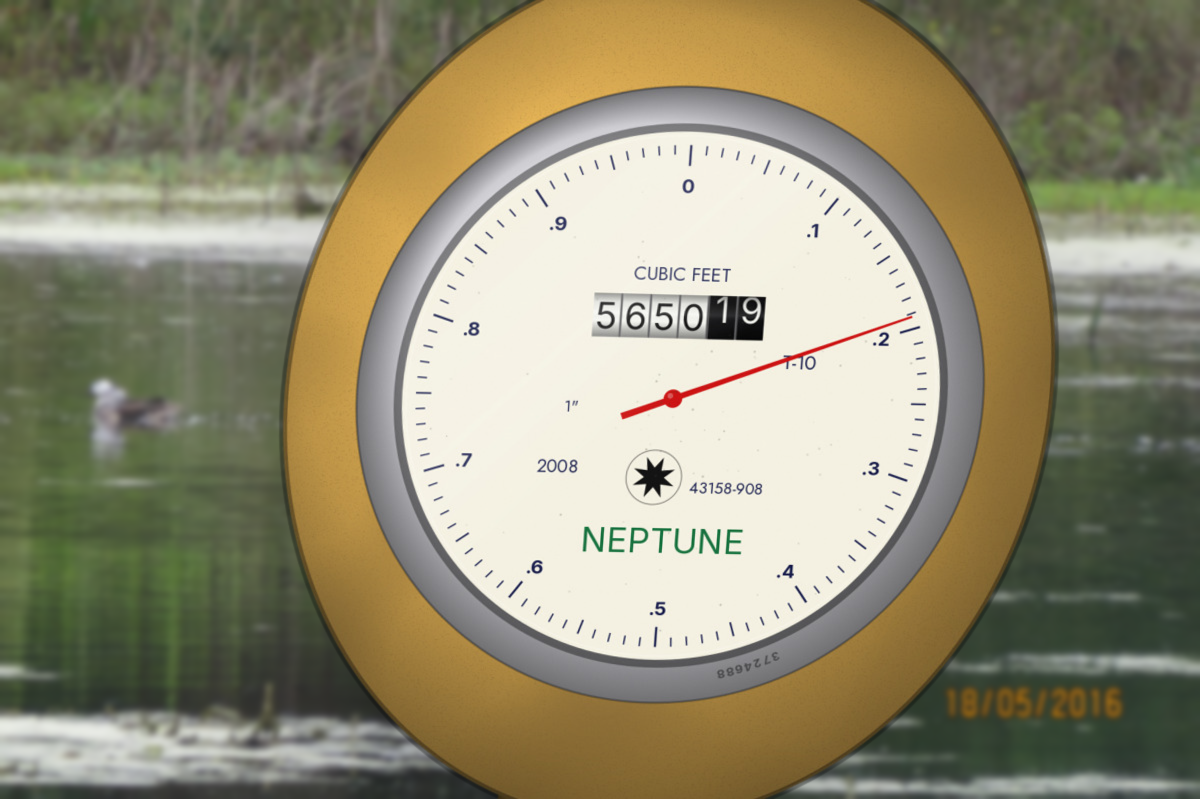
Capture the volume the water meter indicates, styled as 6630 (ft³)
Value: 565019.19 (ft³)
